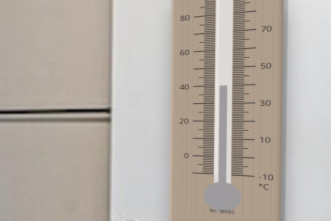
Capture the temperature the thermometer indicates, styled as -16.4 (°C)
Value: 40 (°C)
